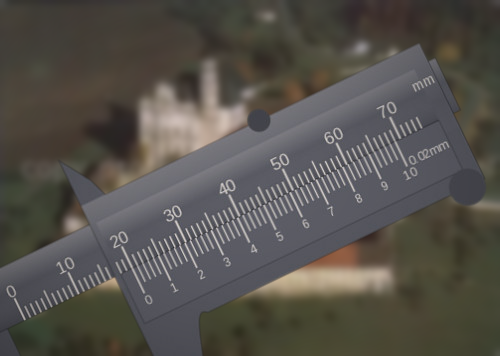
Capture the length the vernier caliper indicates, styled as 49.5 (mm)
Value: 20.0 (mm)
